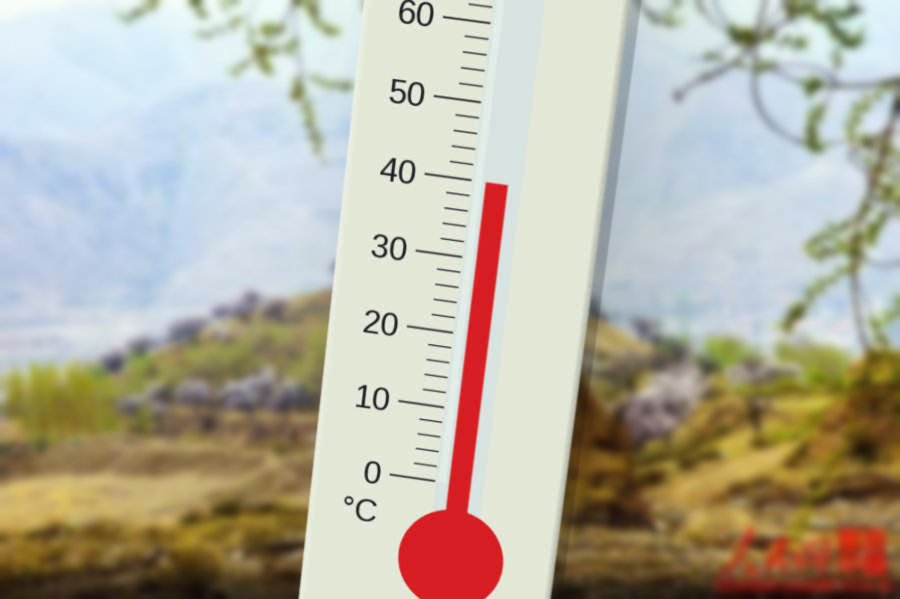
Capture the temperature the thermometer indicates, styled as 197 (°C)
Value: 40 (°C)
